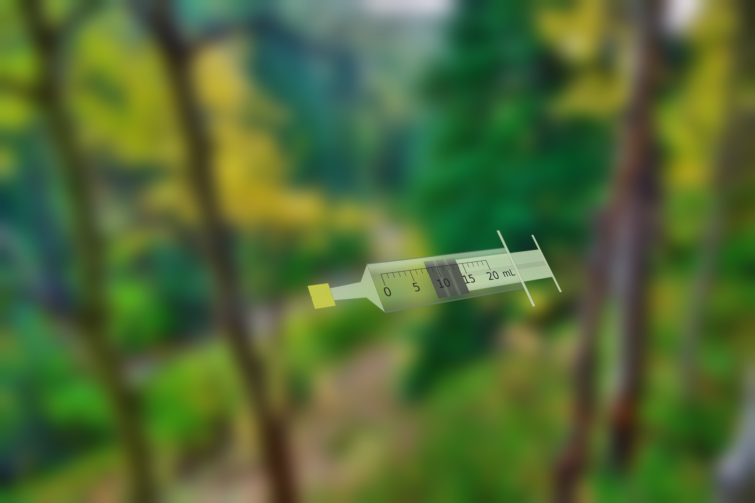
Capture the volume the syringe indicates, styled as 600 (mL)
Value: 8 (mL)
